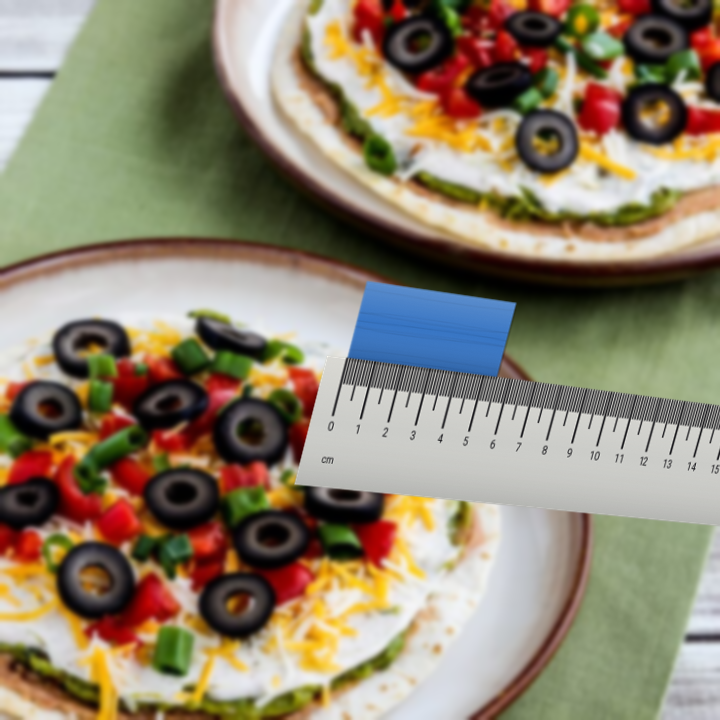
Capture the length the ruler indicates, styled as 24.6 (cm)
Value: 5.5 (cm)
